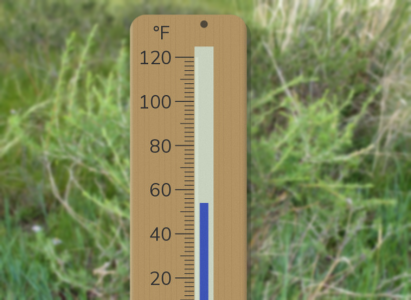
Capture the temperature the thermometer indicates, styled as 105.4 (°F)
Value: 54 (°F)
